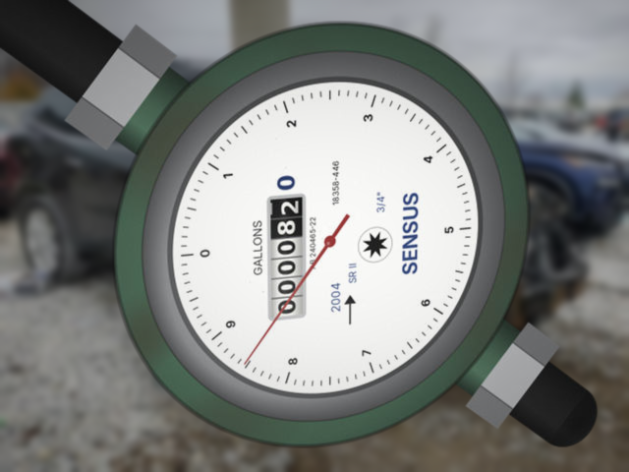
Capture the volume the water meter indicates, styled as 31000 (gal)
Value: 818.5 (gal)
